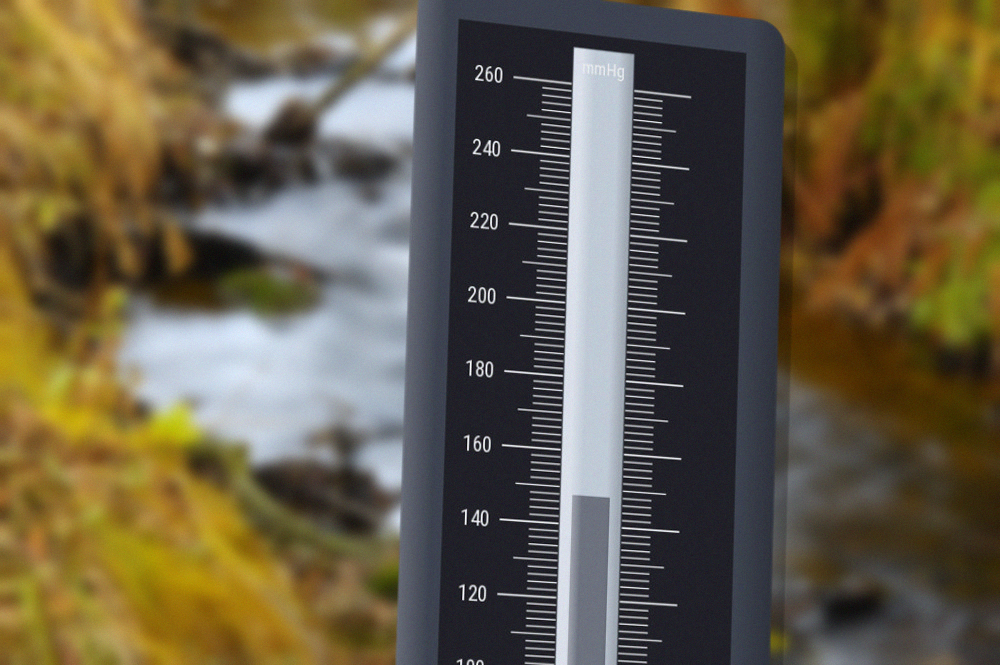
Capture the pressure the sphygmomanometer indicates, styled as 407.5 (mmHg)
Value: 148 (mmHg)
